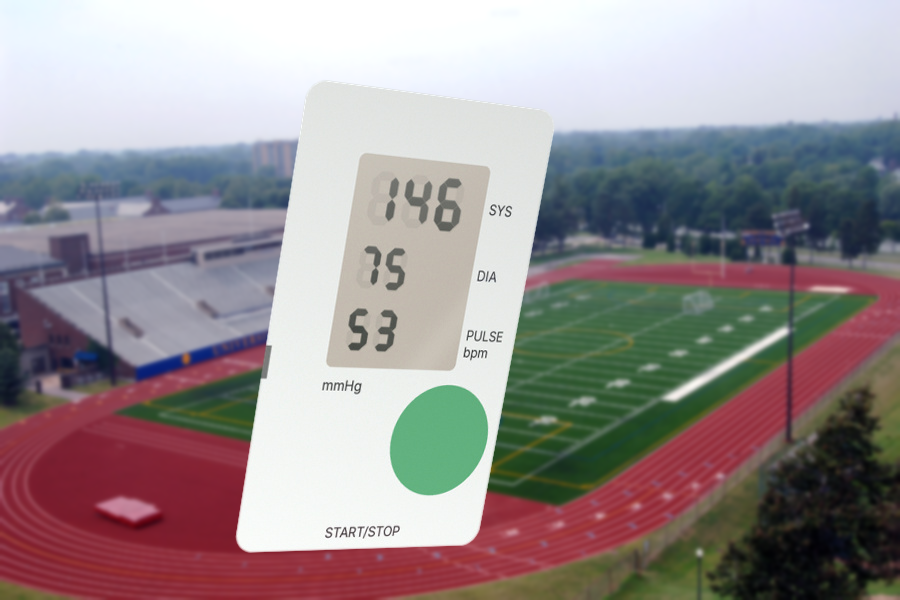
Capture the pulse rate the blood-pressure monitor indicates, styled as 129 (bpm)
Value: 53 (bpm)
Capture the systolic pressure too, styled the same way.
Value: 146 (mmHg)
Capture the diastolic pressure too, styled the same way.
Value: 75 (mmHg)
